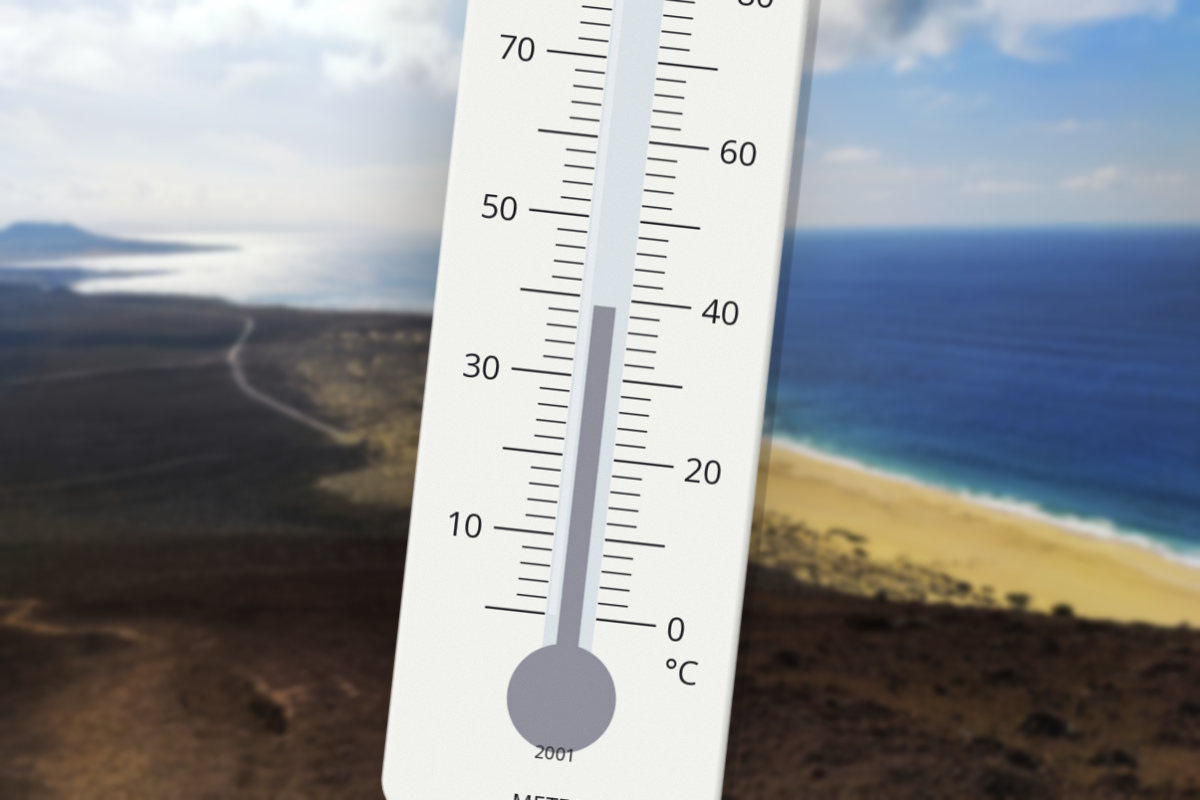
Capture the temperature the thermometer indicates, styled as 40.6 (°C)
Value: 39 (°C)
